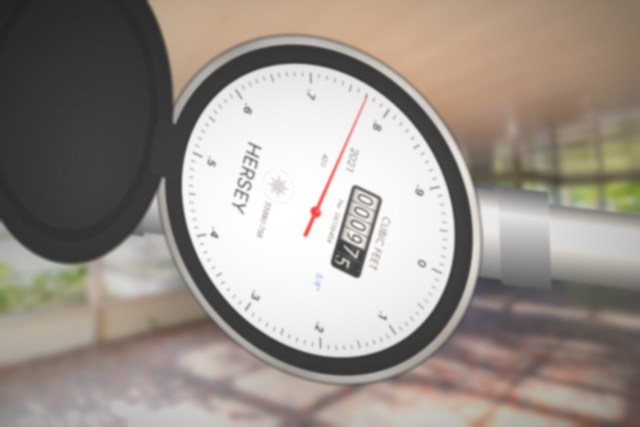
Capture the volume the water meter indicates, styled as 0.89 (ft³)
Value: 974.77 (ft³)
